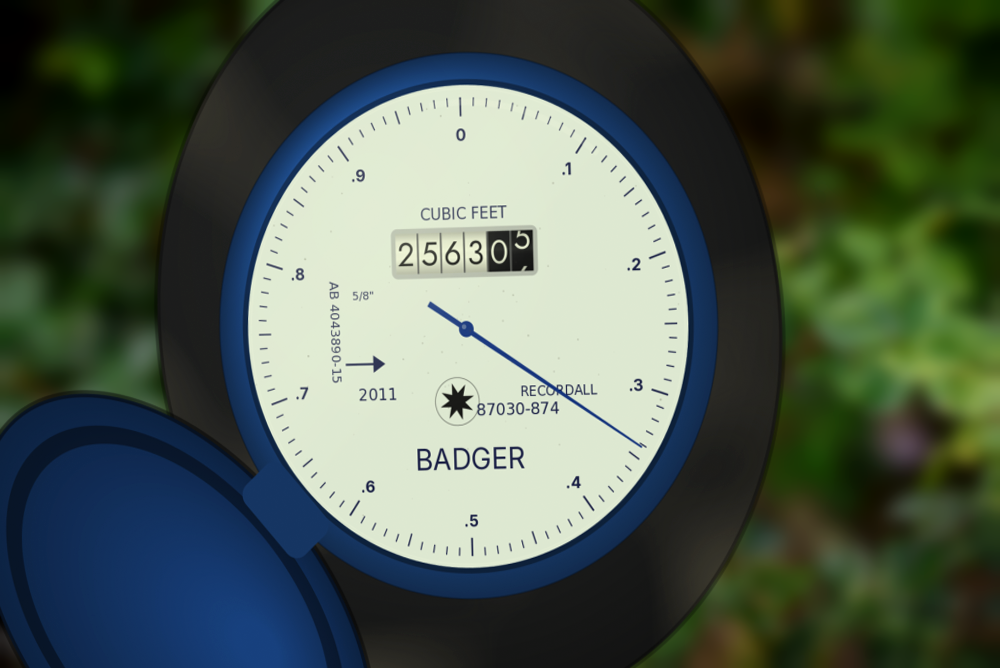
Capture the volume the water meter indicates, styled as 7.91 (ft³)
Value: 256305.34 (ft³)
